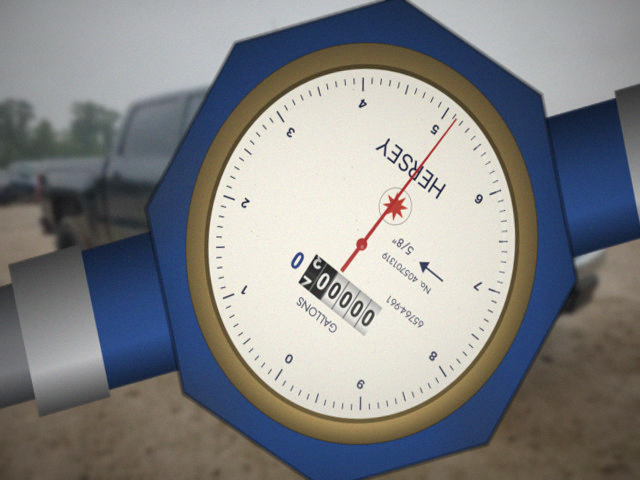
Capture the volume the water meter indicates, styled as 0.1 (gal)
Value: 25.1 (gal)
